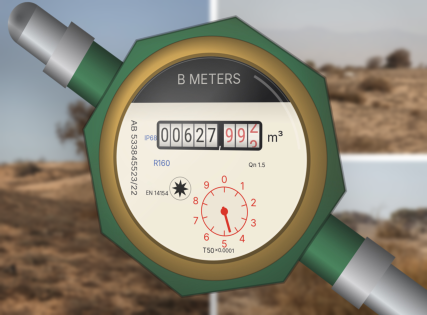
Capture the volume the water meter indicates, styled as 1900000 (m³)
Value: 627.9924 (m³)
